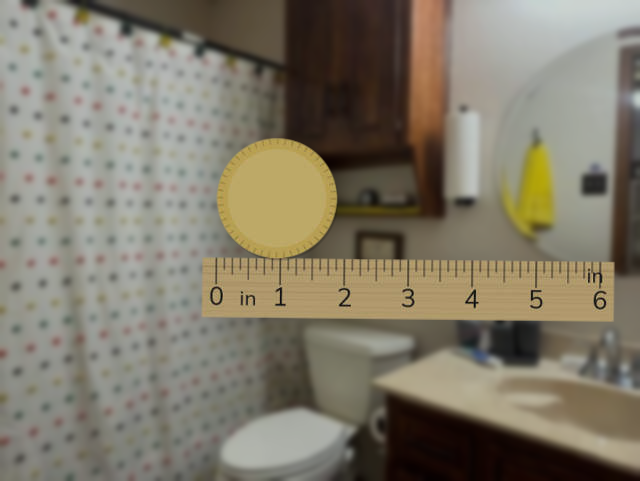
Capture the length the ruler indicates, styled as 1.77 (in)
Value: 1.875 (in)
